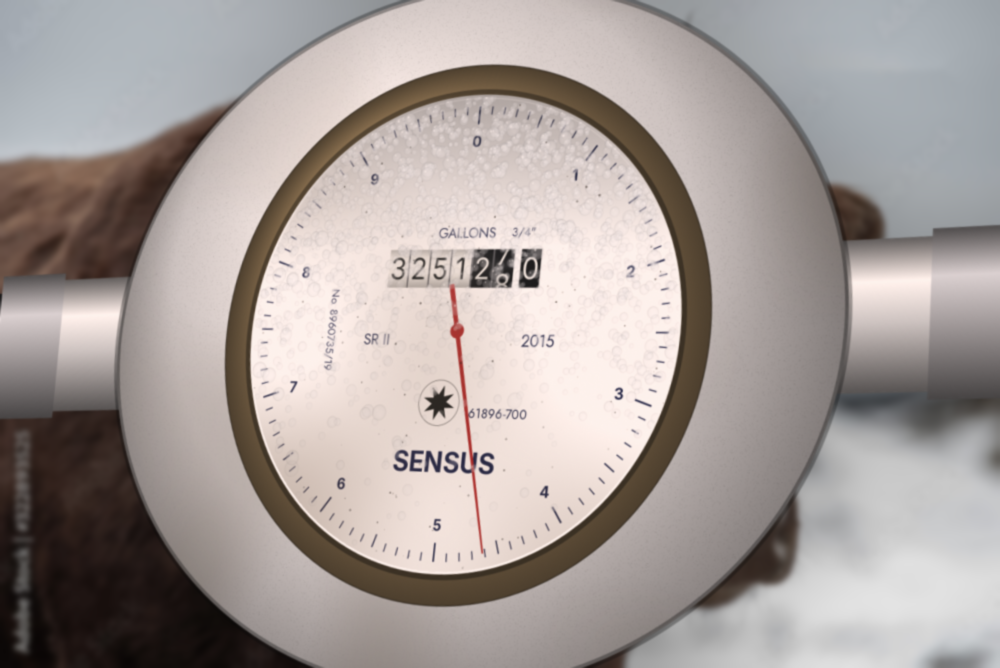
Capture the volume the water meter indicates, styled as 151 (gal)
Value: 3251274.6 (gal)
